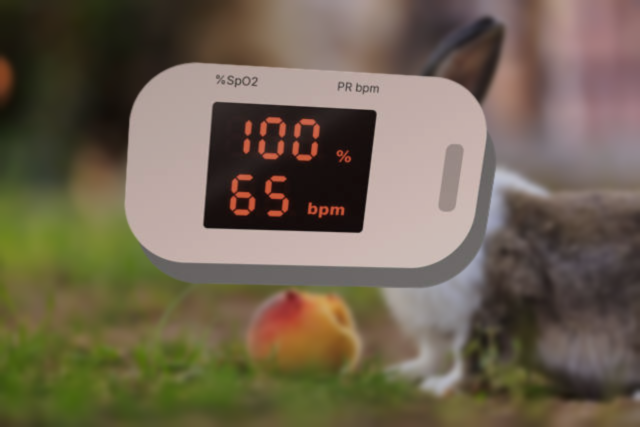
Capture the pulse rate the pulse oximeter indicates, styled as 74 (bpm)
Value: 65 (bpm)
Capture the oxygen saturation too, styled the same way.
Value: 100 (%)
